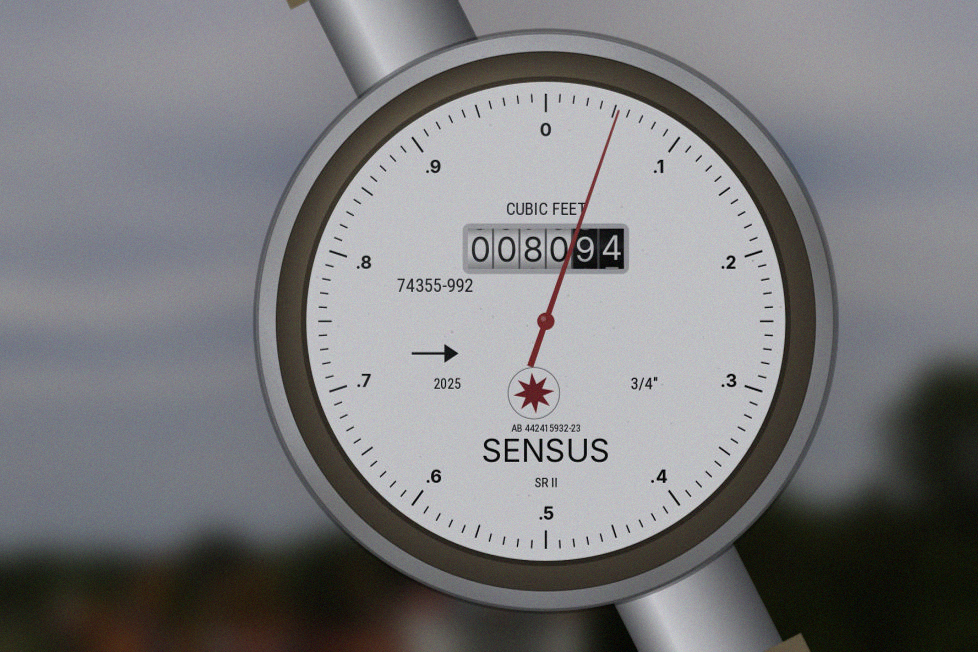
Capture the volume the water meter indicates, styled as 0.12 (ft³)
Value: 8094.05 (ft³)
